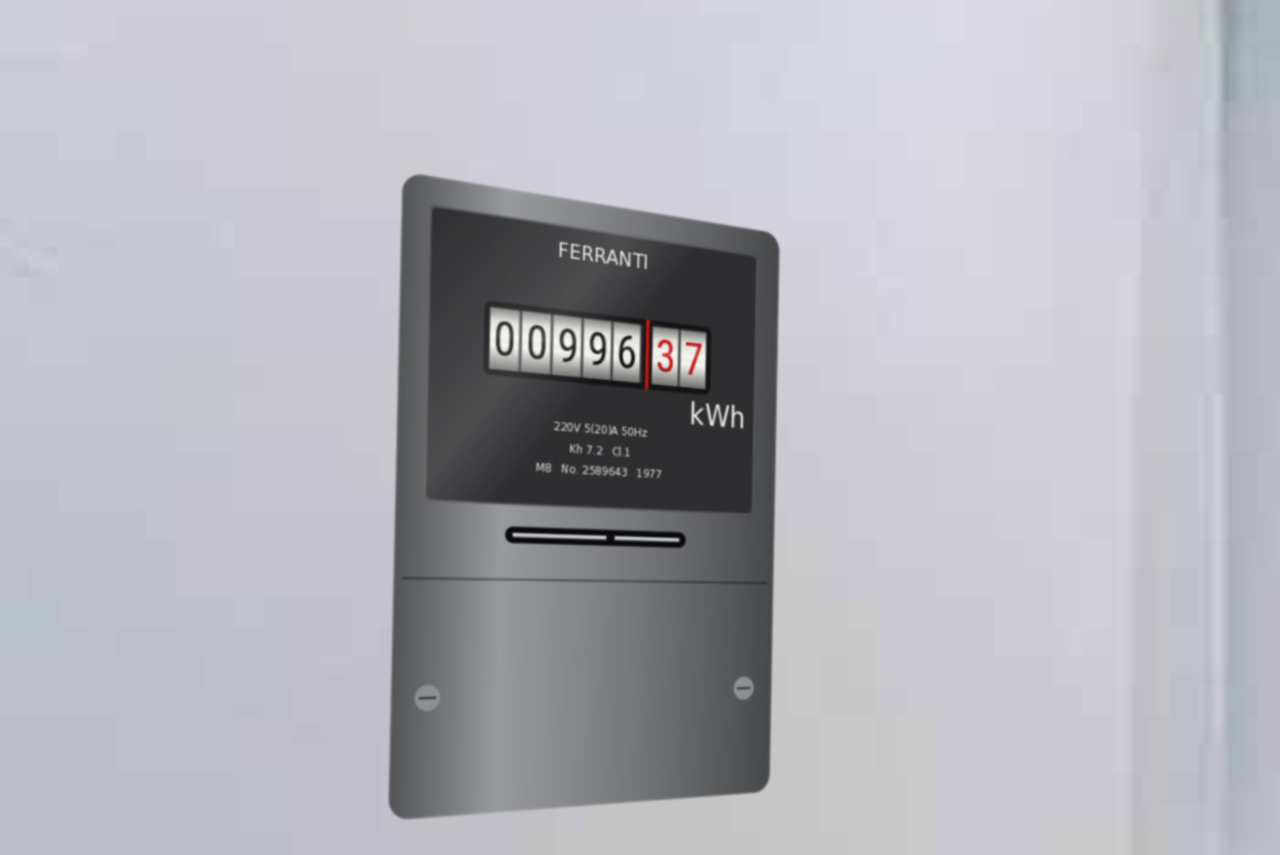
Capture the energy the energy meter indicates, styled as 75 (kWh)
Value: 996.37 (kWh)
